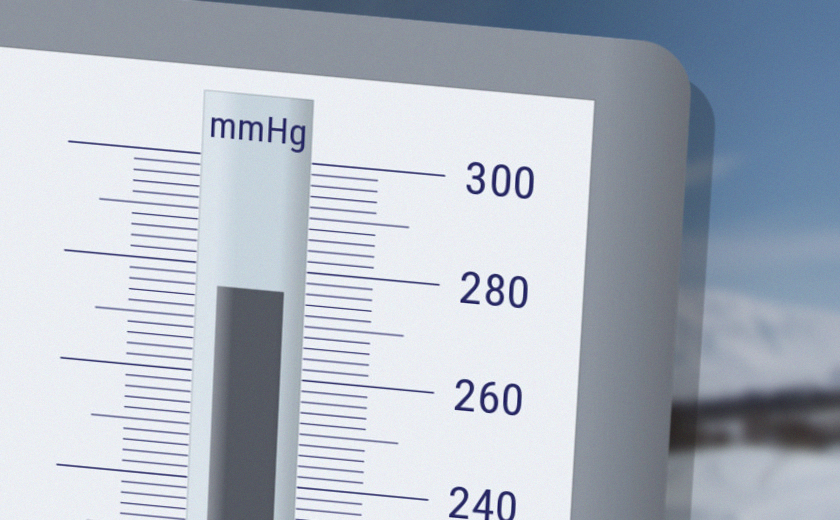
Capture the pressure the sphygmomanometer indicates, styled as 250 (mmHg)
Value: 276 (mmHg)
